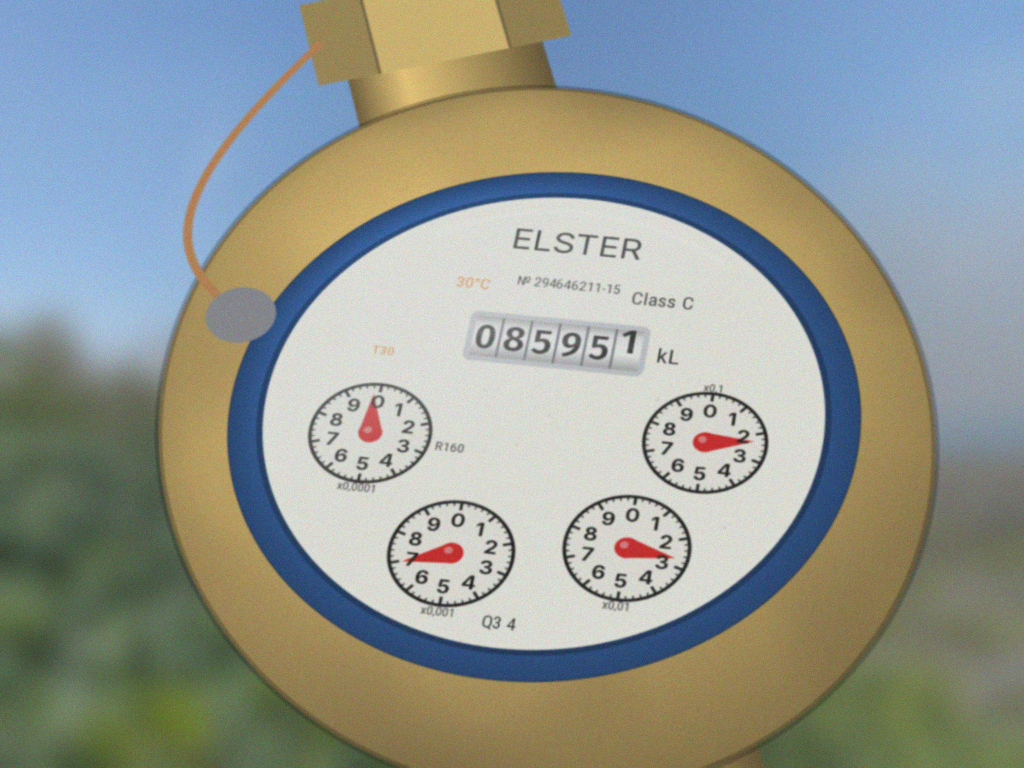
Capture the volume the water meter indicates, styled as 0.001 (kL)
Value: 85951.2269 (kL)
